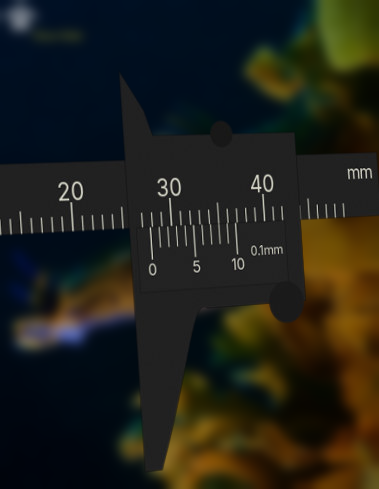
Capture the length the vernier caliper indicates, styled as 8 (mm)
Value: 27.8 (mm)
